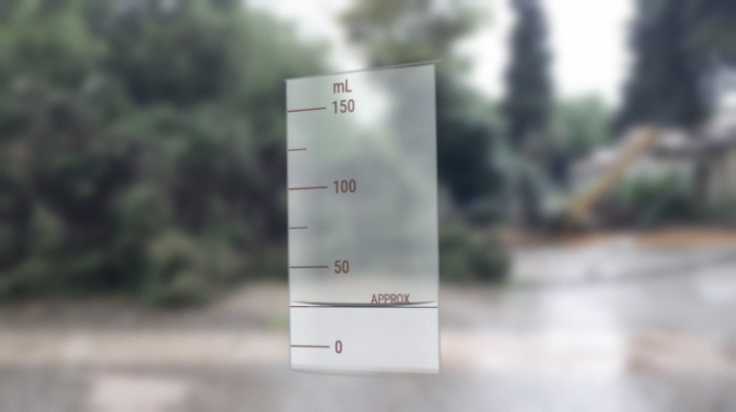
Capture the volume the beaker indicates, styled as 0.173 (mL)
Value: 25 (mL)
